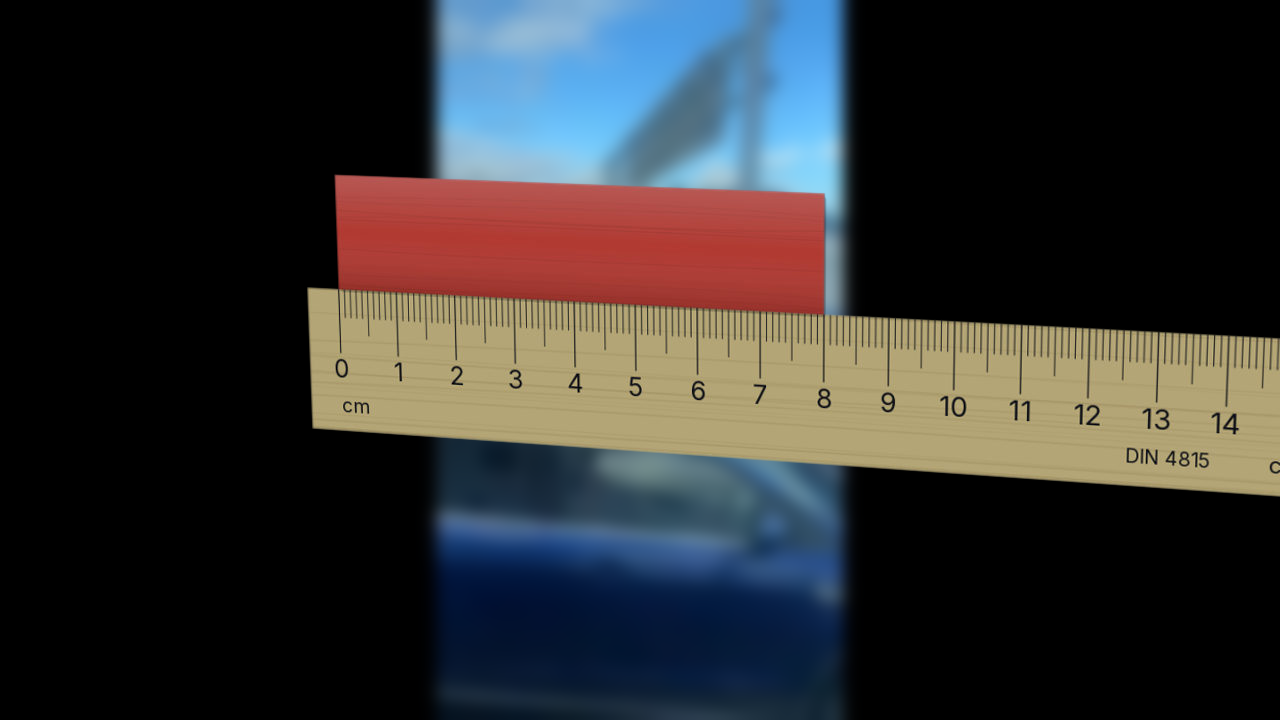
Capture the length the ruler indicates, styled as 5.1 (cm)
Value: 8 (cm)
